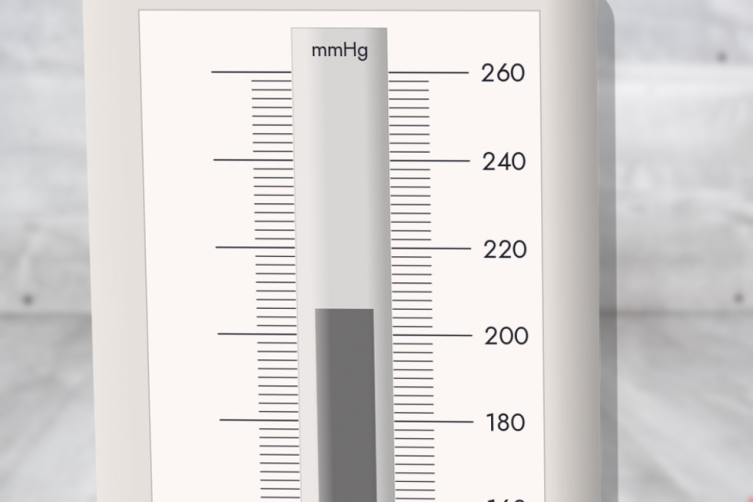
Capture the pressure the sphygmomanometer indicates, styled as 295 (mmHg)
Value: 206 (mmHg)
